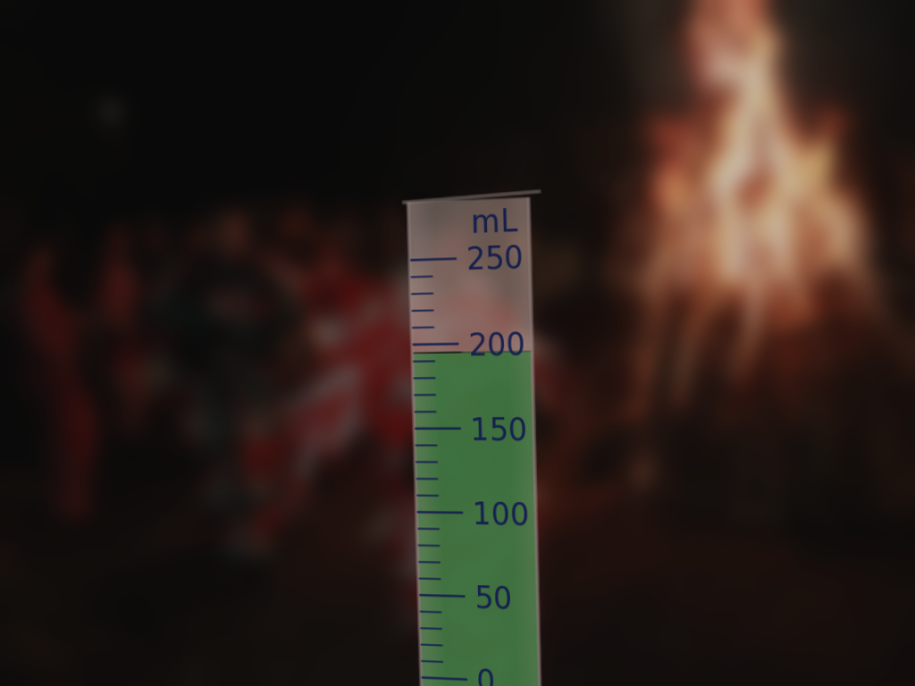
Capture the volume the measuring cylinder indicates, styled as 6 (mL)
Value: 195 (mL)
